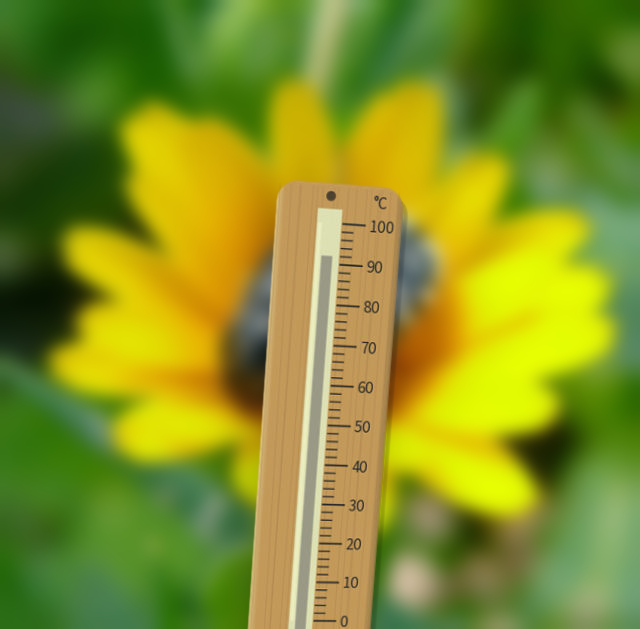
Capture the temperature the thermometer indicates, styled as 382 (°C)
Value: 92 (°C)
